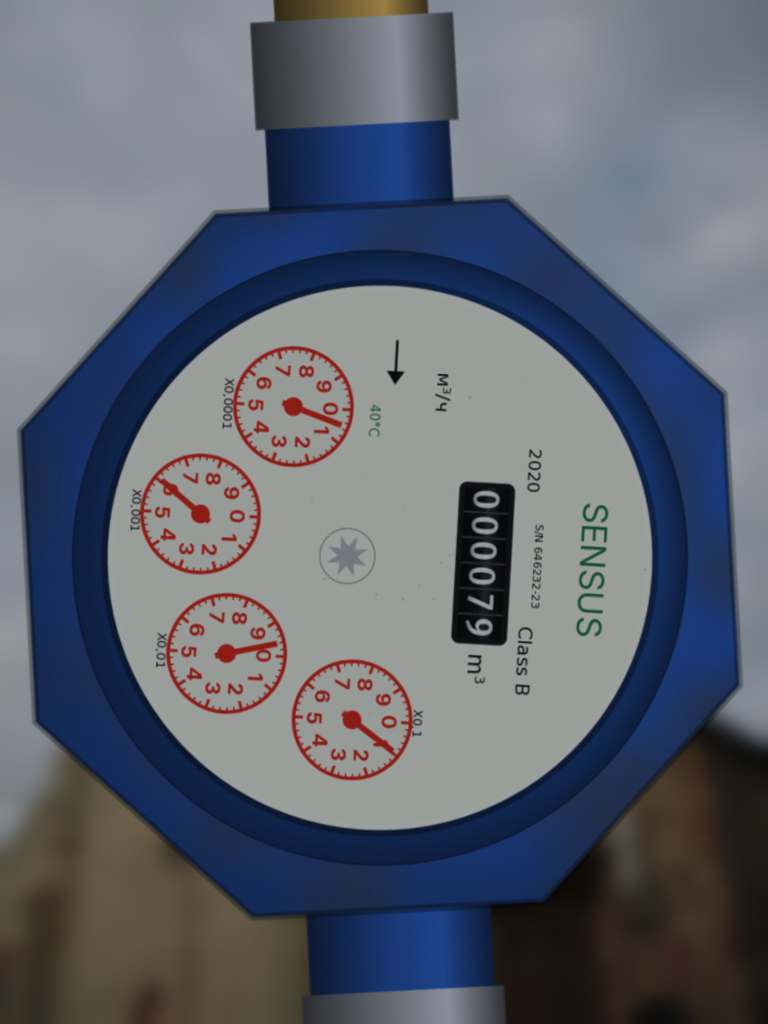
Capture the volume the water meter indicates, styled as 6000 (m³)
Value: 79.0960 (m³)
